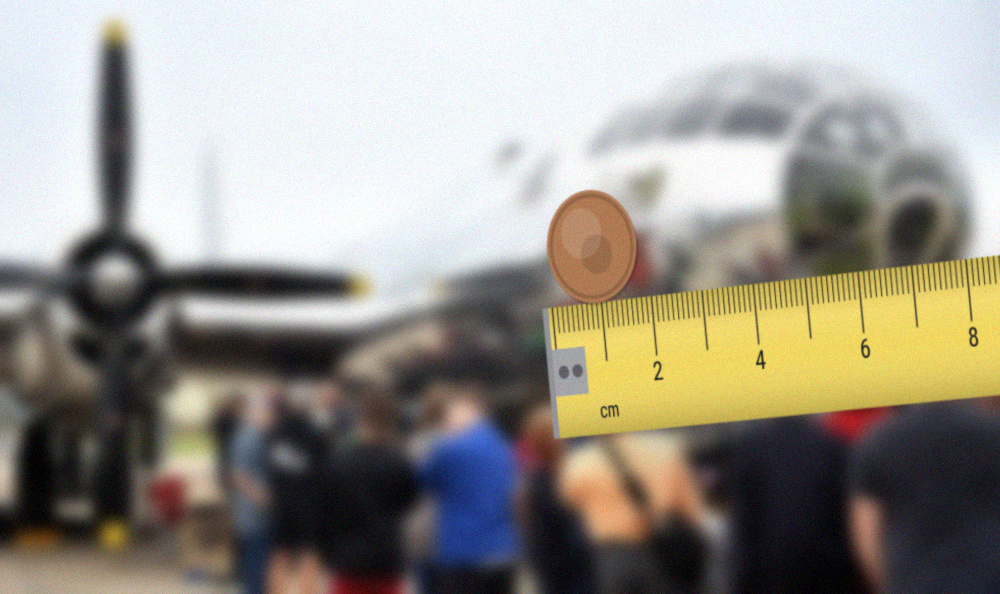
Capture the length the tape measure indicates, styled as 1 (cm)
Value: 1.8 (cm)
